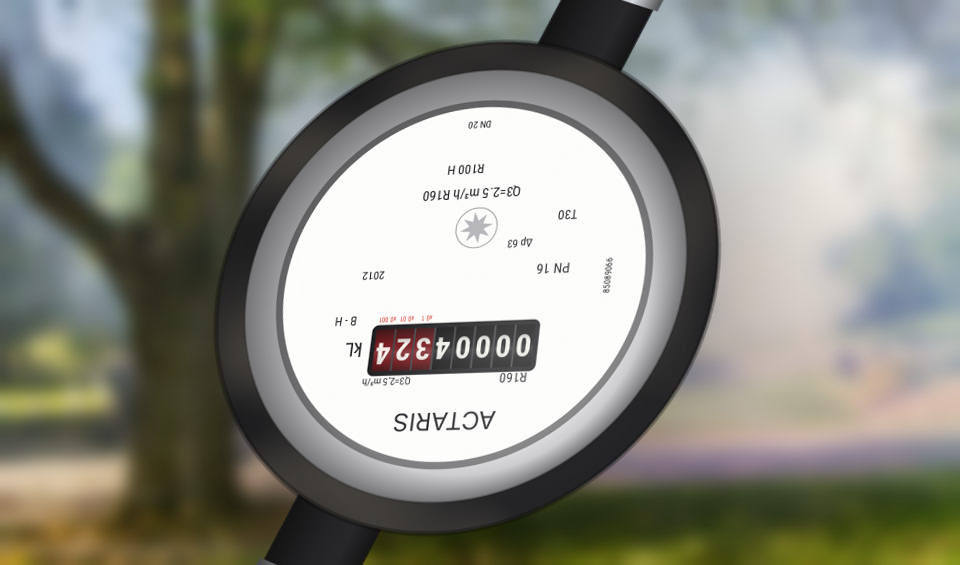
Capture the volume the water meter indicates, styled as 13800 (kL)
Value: 4.324 (kL)
